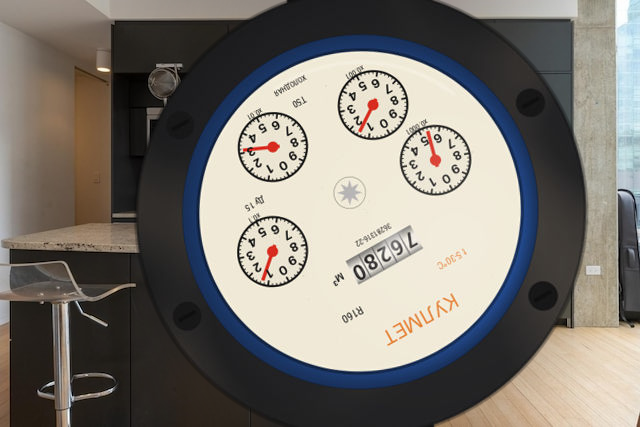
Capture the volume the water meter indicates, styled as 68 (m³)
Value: 76280.1315 (m³)
